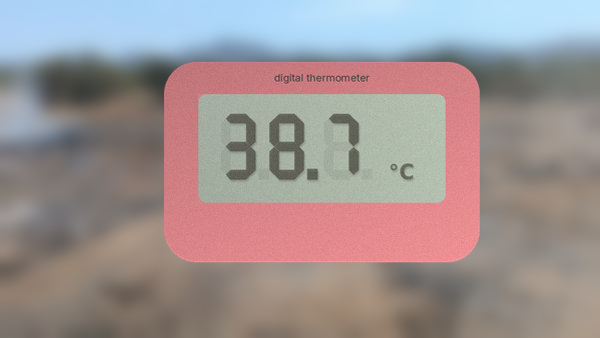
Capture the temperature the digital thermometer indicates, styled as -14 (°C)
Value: 38.7 (°C)
